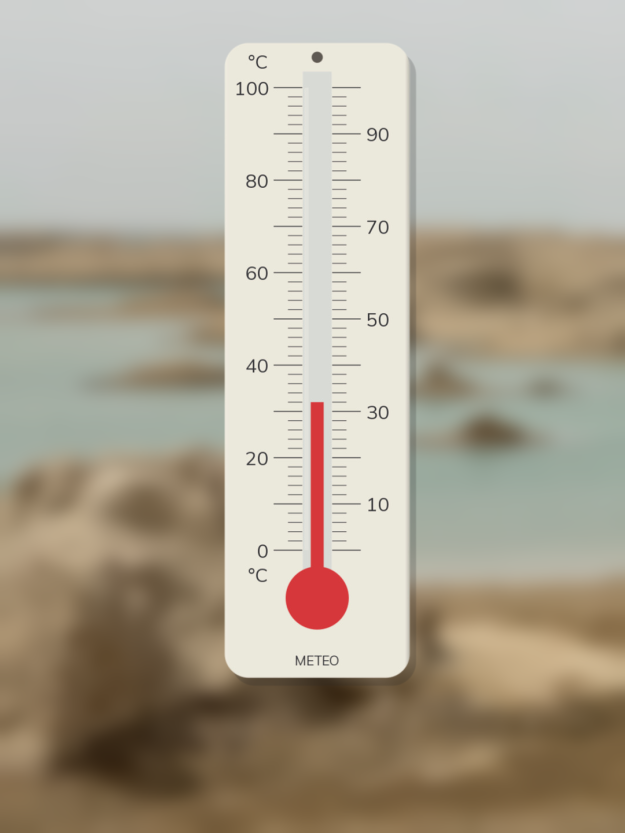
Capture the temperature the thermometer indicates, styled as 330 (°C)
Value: 32 (°C)
